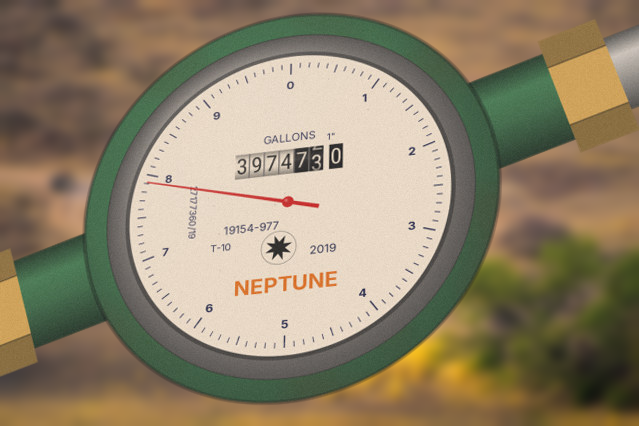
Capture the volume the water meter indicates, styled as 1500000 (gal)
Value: 3974727.9 (gal)
